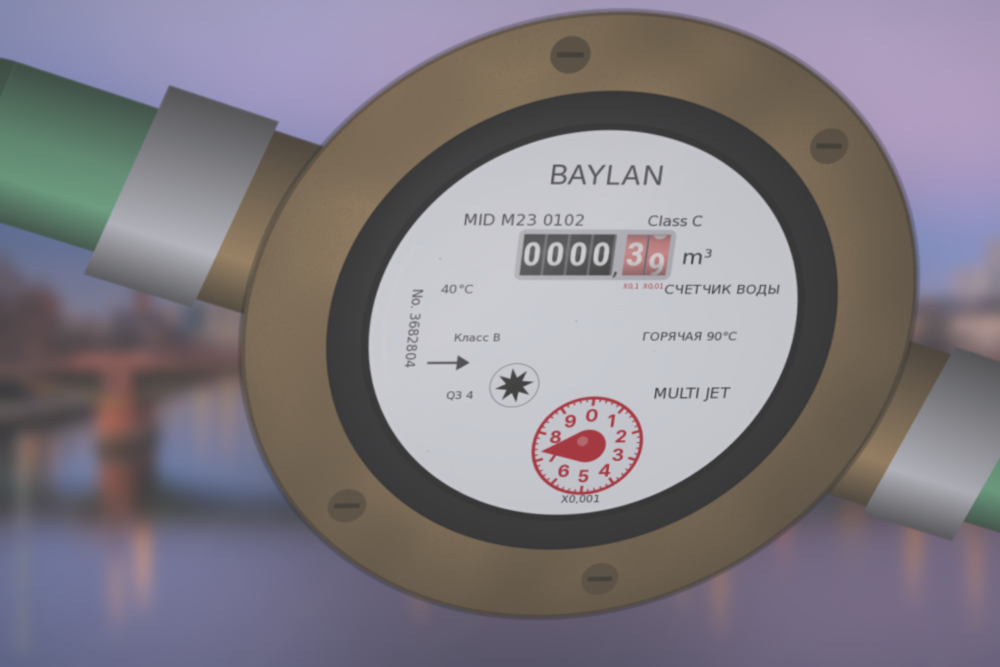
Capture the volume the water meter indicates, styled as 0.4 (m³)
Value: 0.387 (m³)
